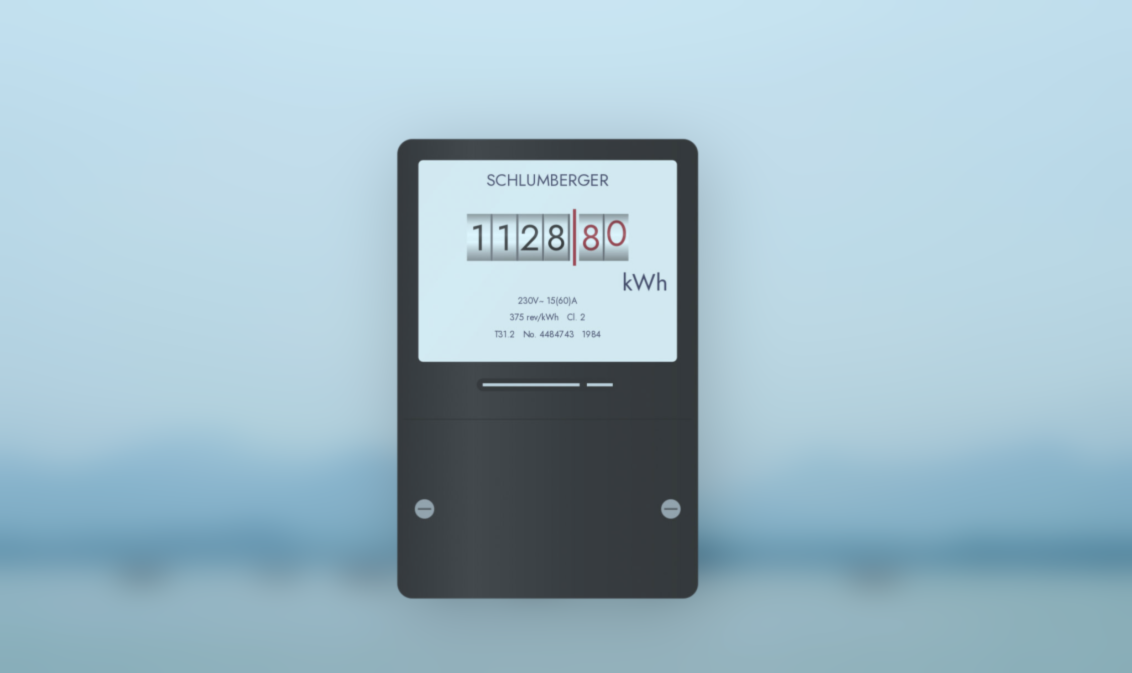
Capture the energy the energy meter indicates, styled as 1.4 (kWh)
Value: 1128.80 (kWh)
